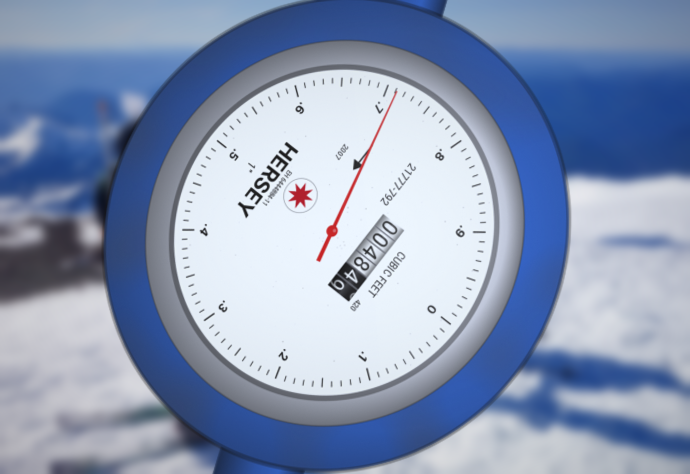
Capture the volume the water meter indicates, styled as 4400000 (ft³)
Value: 4848.71 (ft³)
